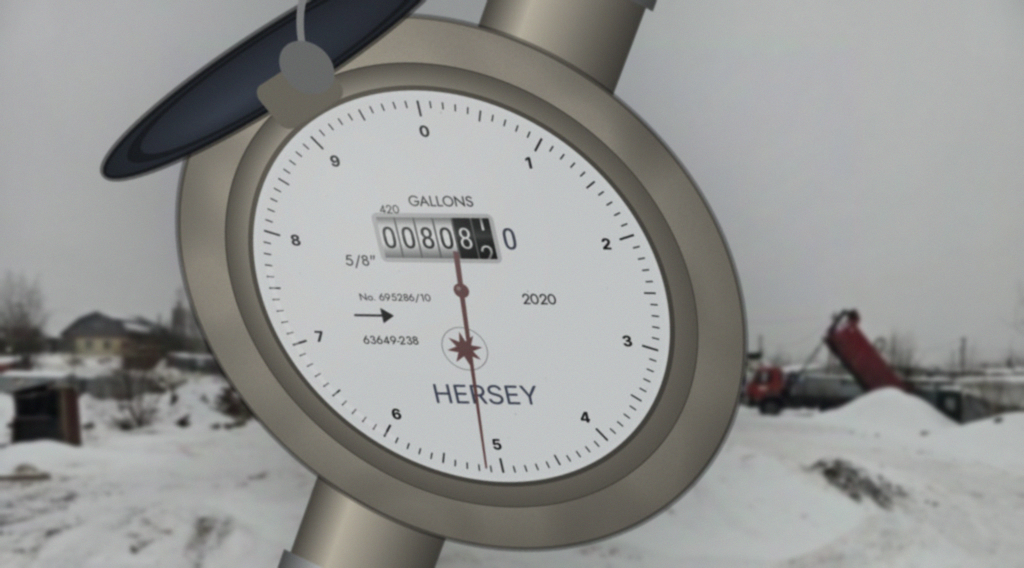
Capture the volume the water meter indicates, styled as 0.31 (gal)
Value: 80815.1 (gal)
